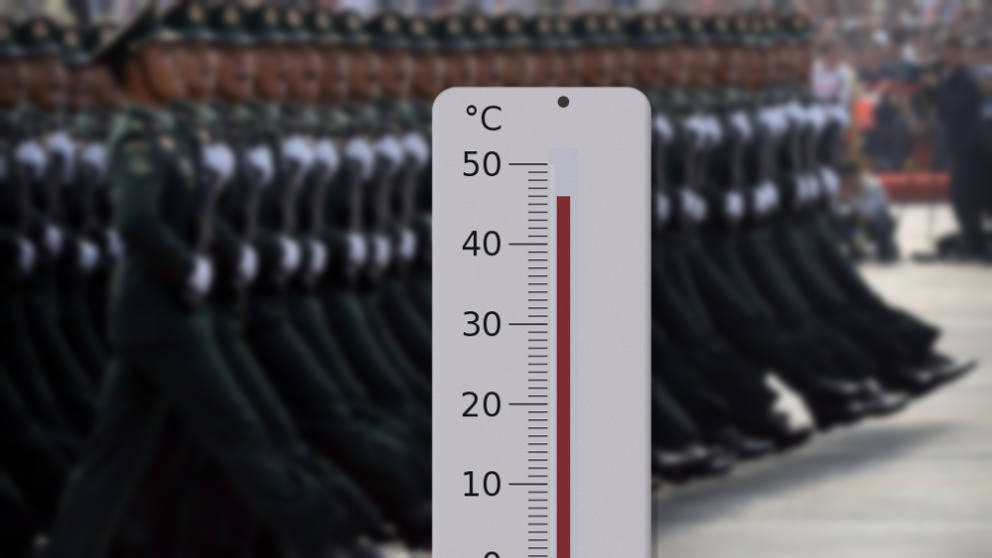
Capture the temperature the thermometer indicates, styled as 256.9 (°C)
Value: 46 (°C)
